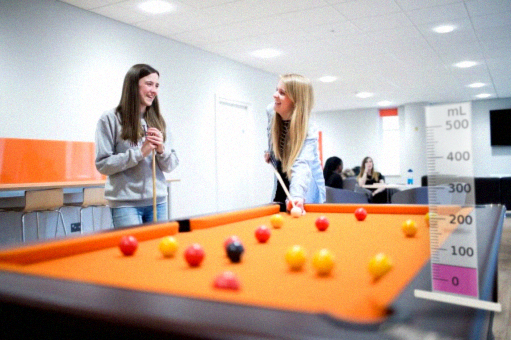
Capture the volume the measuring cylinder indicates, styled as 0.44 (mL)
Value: 50 (mL)
